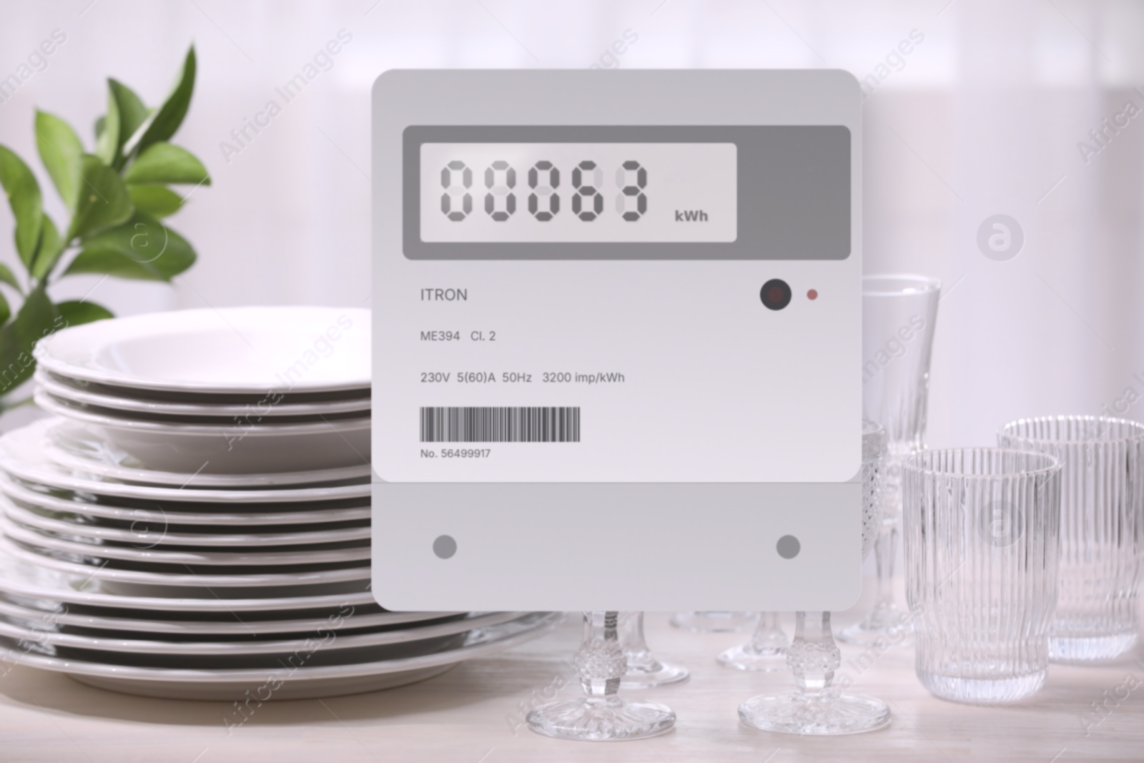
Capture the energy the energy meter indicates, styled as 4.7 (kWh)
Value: 63 (kWh)
